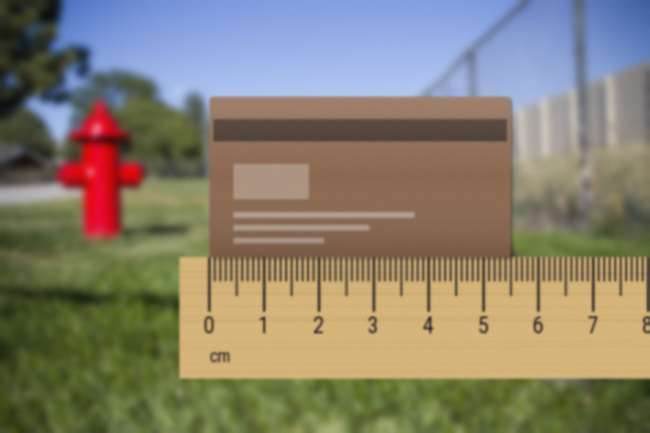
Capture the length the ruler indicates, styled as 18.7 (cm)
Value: 5.5 (cm)
